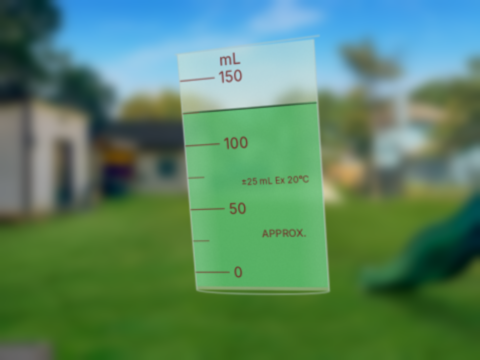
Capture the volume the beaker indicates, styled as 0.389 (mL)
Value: 125 (mL)
